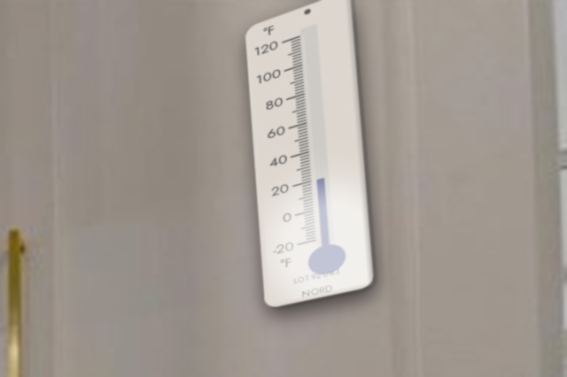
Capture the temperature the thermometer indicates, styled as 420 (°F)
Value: 20 (°F)
